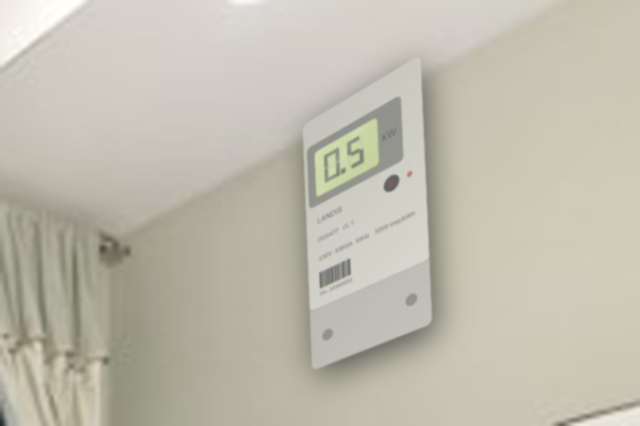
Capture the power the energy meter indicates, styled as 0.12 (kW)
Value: 0.5 (kW)
